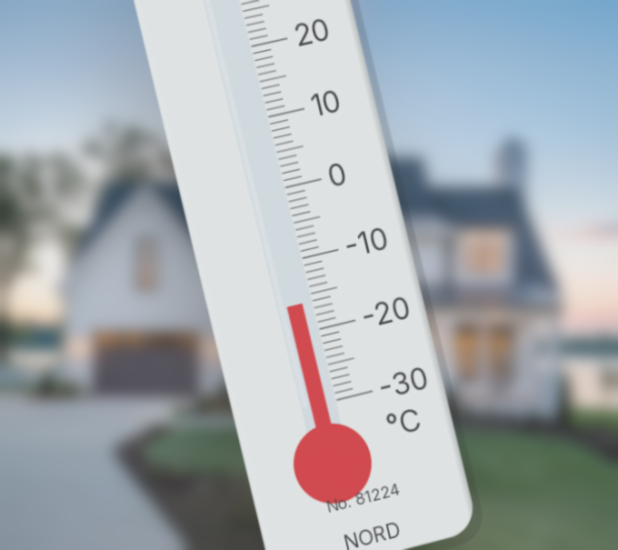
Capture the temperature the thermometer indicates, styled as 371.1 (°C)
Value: -16 (°C)
